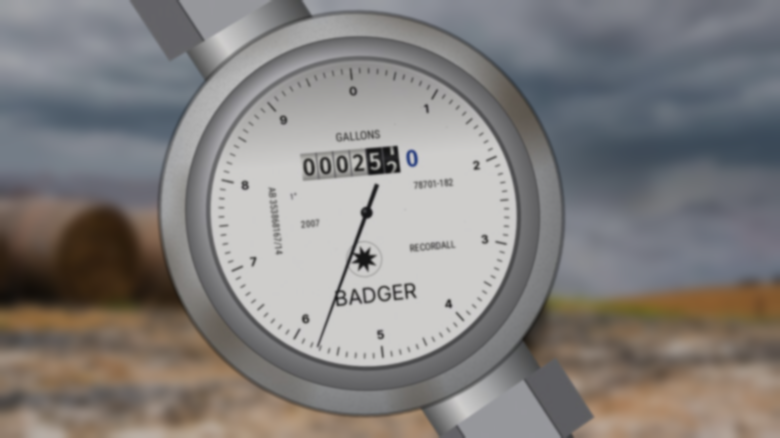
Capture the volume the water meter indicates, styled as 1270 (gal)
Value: 2515.7 (gal)
